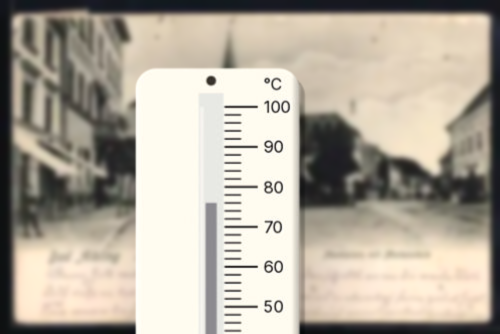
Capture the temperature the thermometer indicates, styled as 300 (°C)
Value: 76 (°C)
